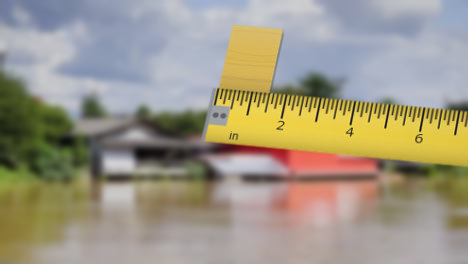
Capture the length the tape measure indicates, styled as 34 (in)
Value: 1.5 (in)
